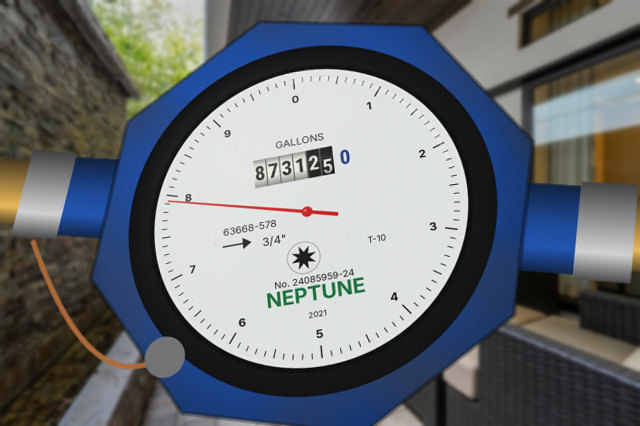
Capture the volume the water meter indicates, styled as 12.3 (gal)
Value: 8731247.9 (gal)
